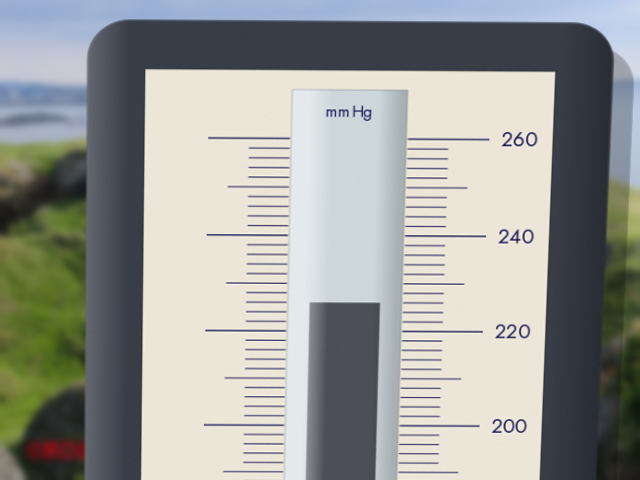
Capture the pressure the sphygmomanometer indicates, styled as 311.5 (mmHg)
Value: 226 (mmHg)
